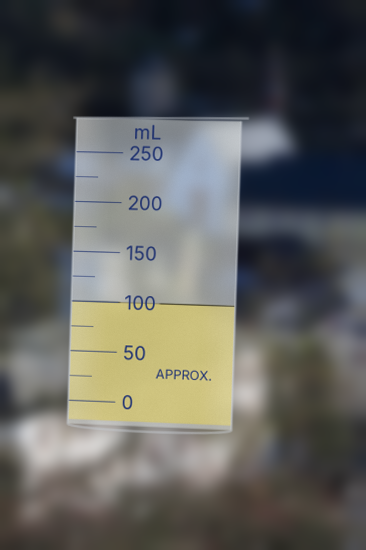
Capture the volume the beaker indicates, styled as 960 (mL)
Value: 100 (mL)
